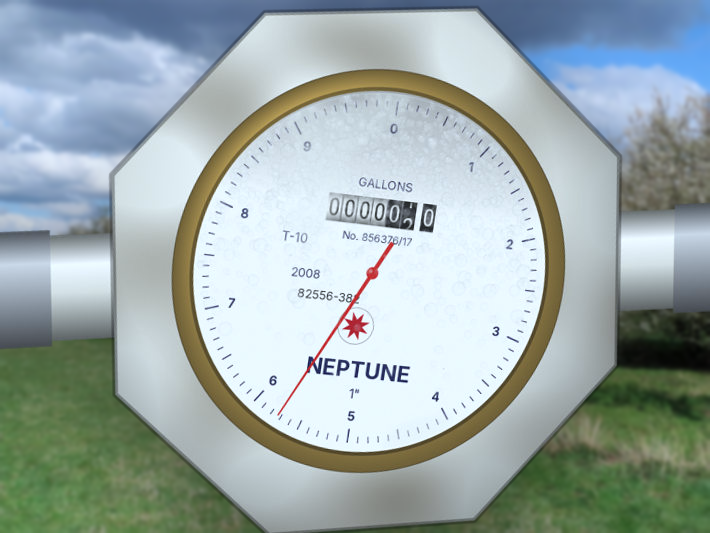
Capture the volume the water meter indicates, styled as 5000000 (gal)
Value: 15.7 (gal)
